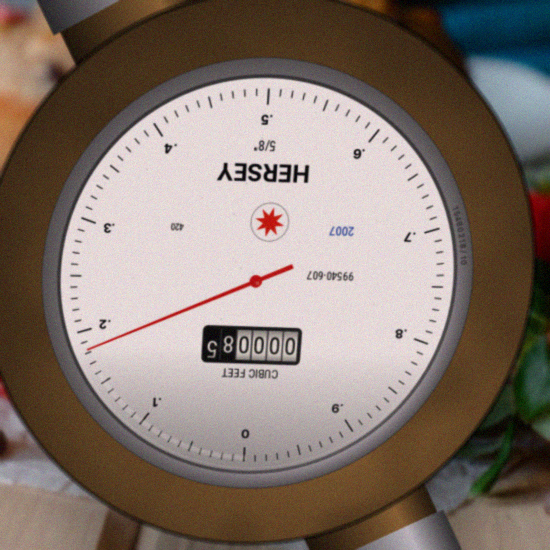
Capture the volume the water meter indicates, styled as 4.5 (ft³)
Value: 85.18 (ft³)
